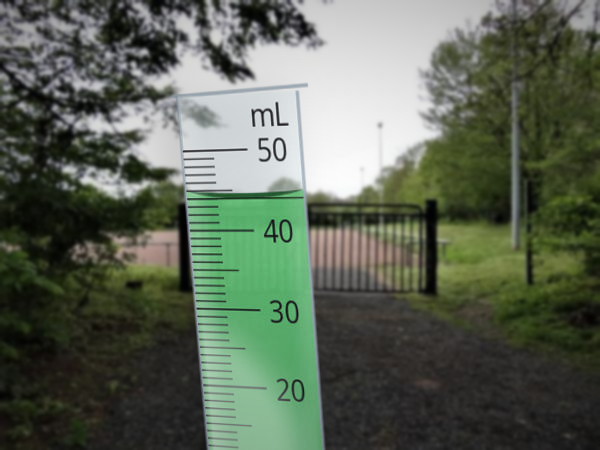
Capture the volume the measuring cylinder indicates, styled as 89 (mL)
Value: 44 (mL)
